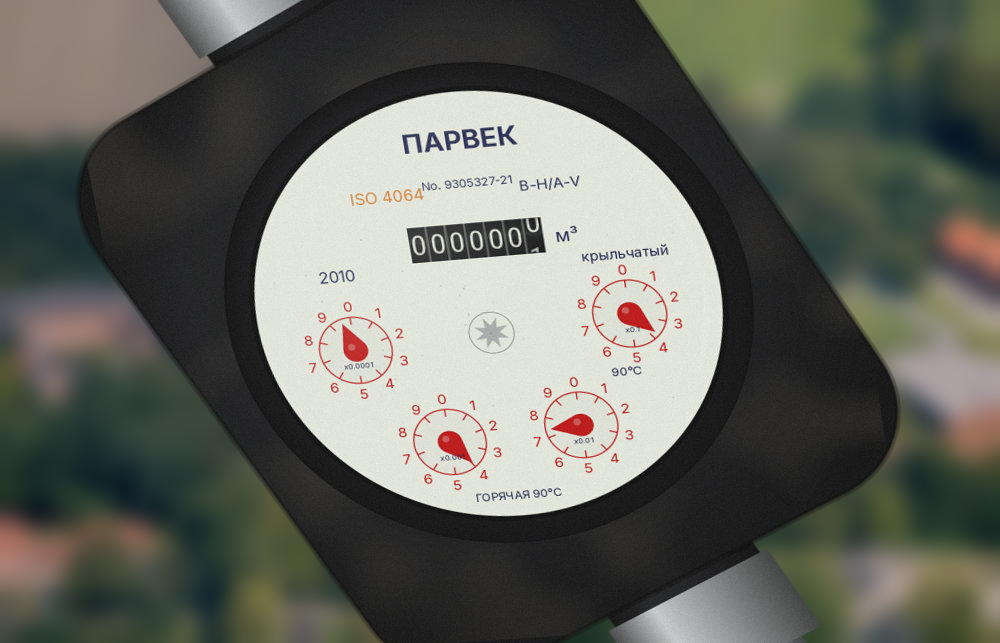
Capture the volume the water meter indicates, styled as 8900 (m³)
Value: 0.3739 (m³)
